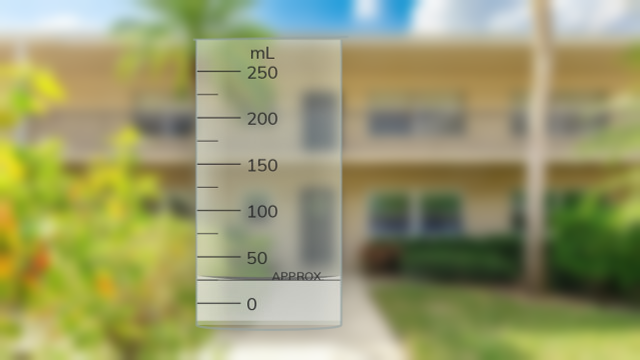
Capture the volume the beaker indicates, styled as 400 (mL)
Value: 25 (mL)
